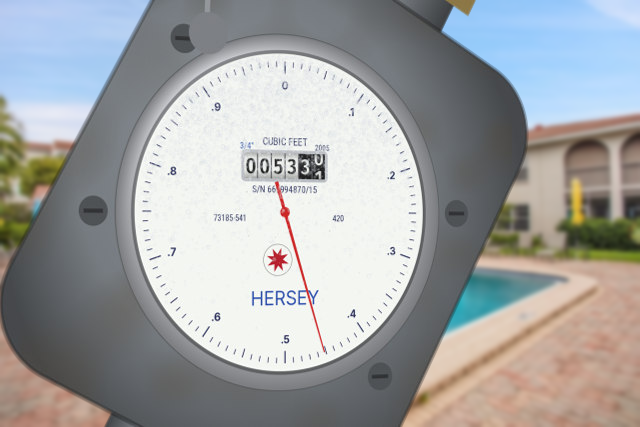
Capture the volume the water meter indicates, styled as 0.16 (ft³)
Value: 5330.45 (ft³)
